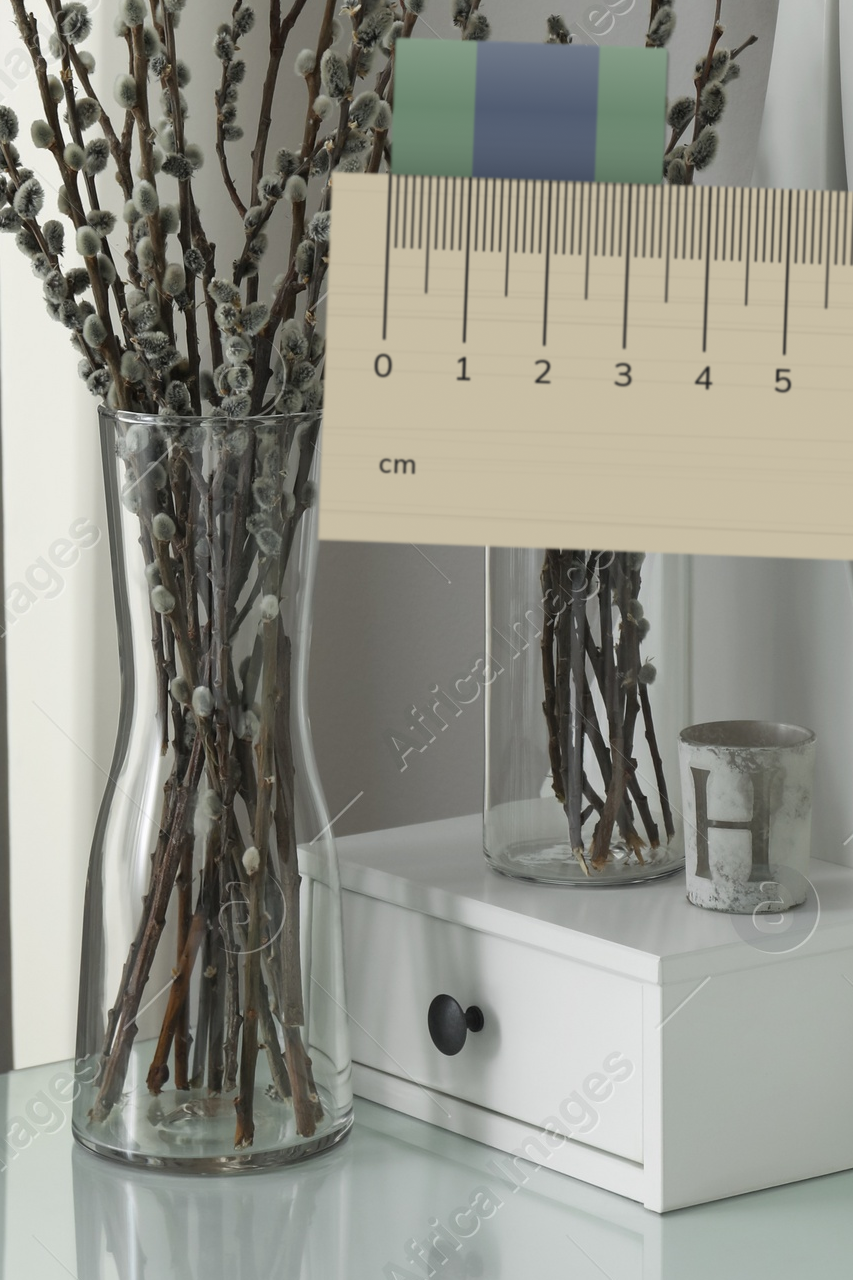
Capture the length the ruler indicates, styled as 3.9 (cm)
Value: 3.4 (cm)
